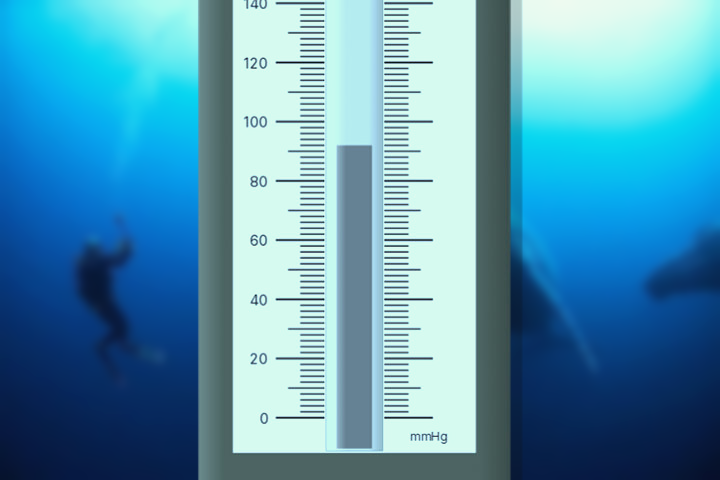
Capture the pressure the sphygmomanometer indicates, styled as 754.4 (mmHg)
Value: 92 (mmHg)
